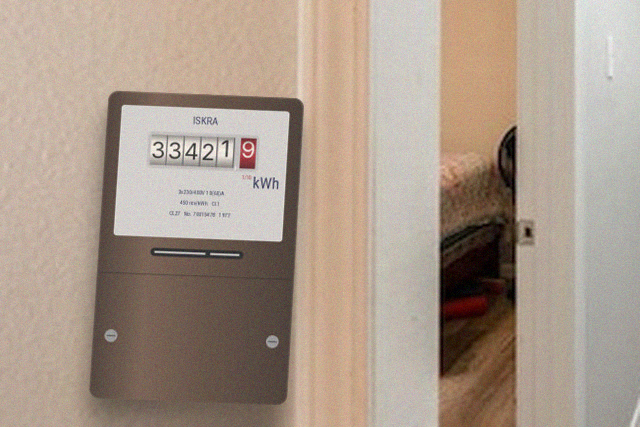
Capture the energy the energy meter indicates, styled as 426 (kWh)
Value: 33421.9 (kWh)
